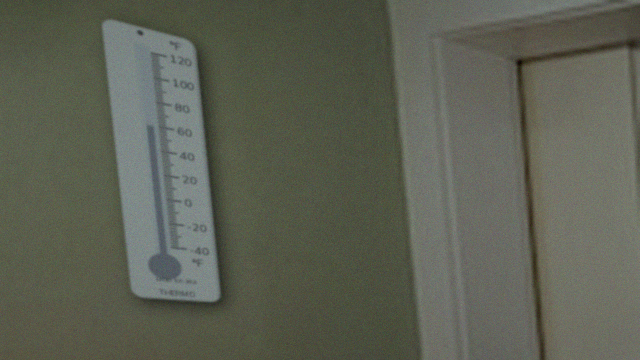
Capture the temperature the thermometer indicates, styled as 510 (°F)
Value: 60 (°F)
